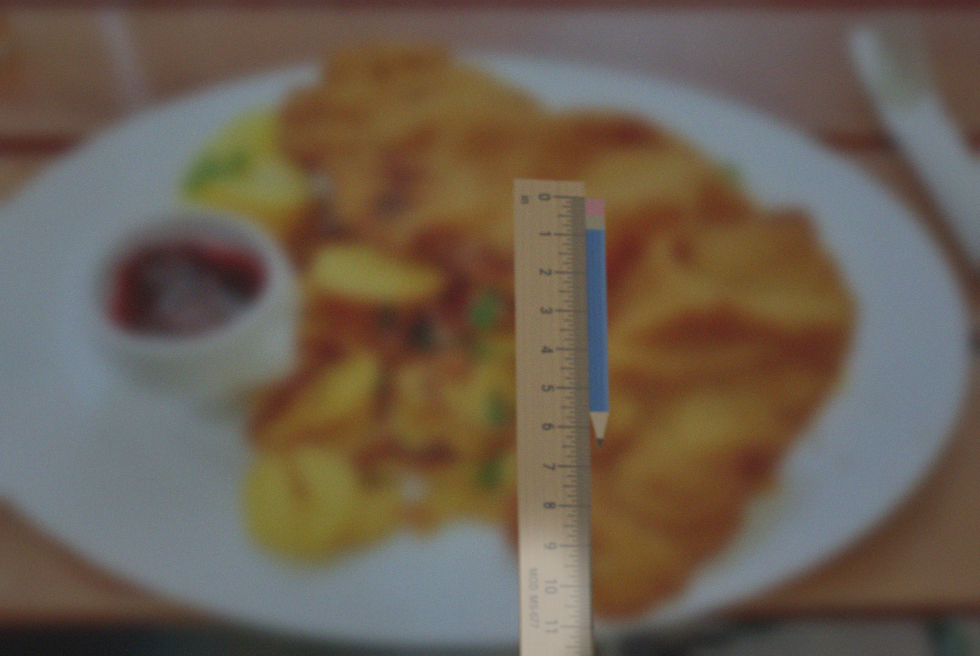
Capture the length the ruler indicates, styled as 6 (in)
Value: 6.5 (in)
